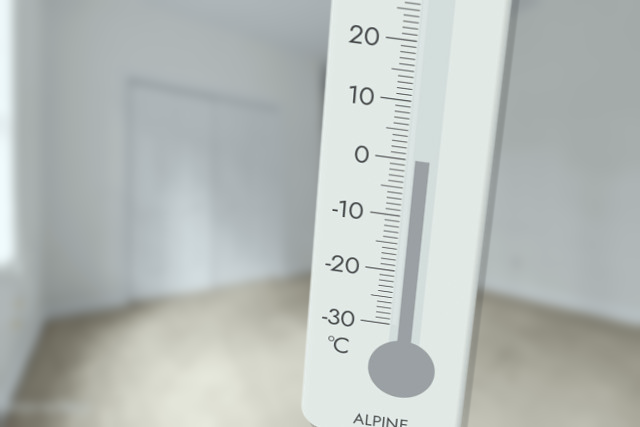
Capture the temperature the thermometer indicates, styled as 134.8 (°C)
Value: 0 (°C)
